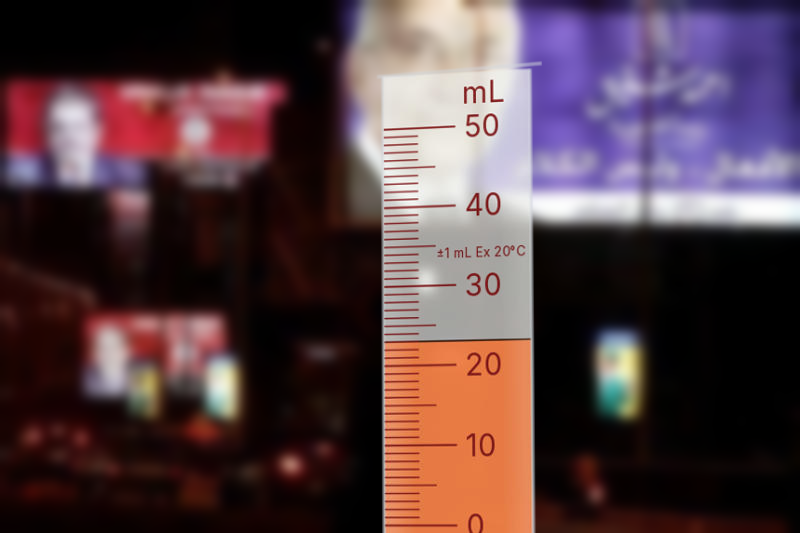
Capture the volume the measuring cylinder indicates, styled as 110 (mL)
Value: 23 (mL)
